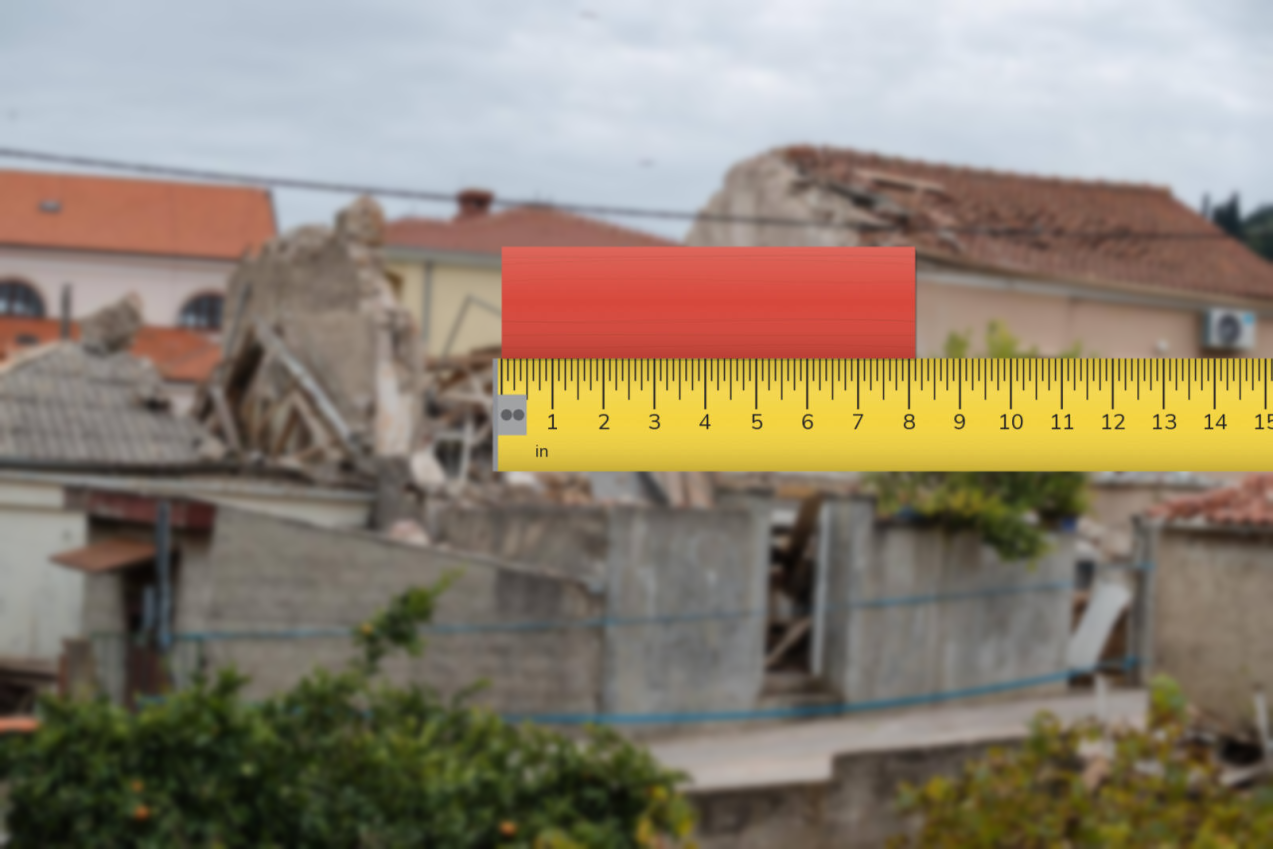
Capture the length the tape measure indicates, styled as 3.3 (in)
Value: 8.125 (in)
